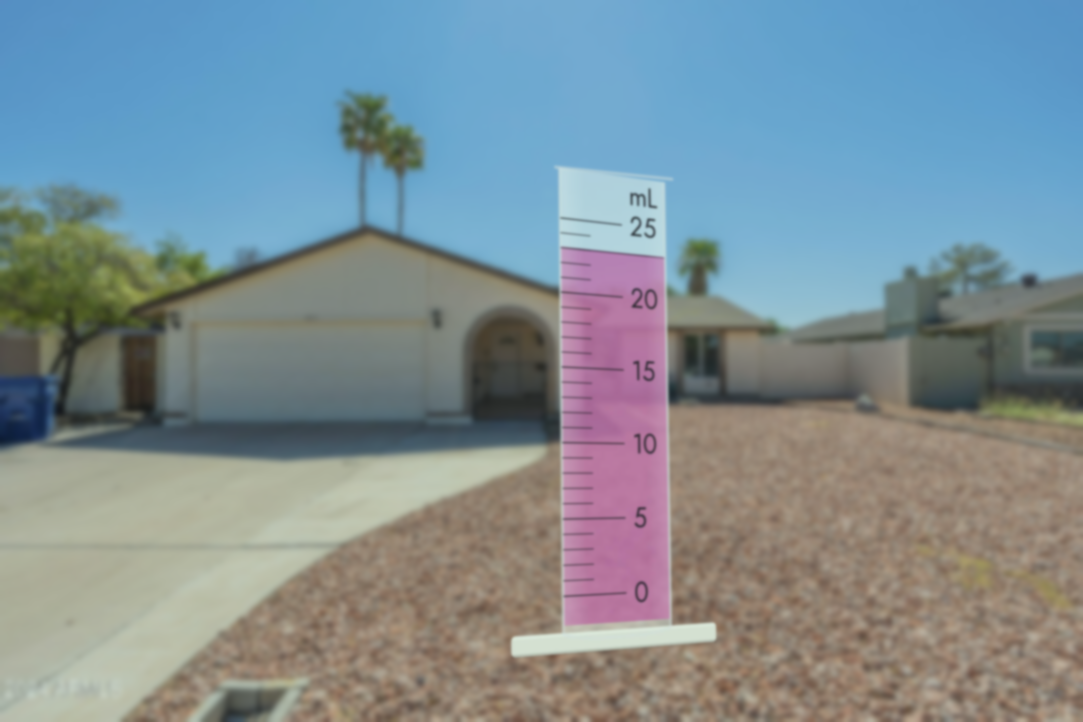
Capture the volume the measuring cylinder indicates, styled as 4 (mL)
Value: 23 (mL)
